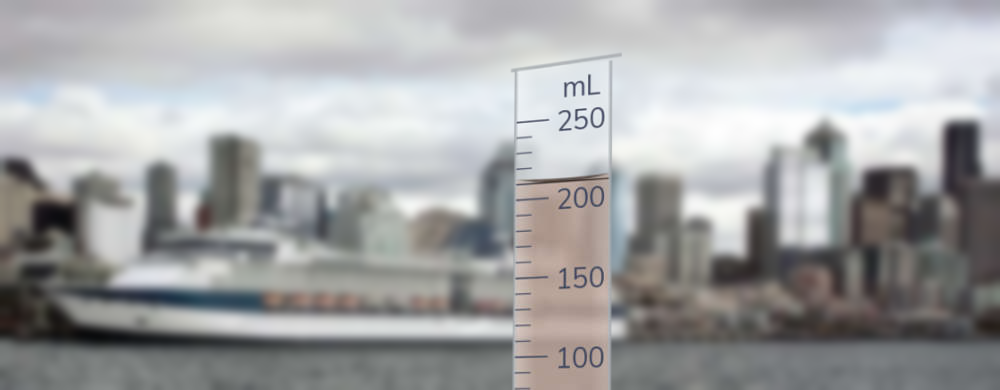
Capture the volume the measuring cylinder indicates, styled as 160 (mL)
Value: 210 (mL)
